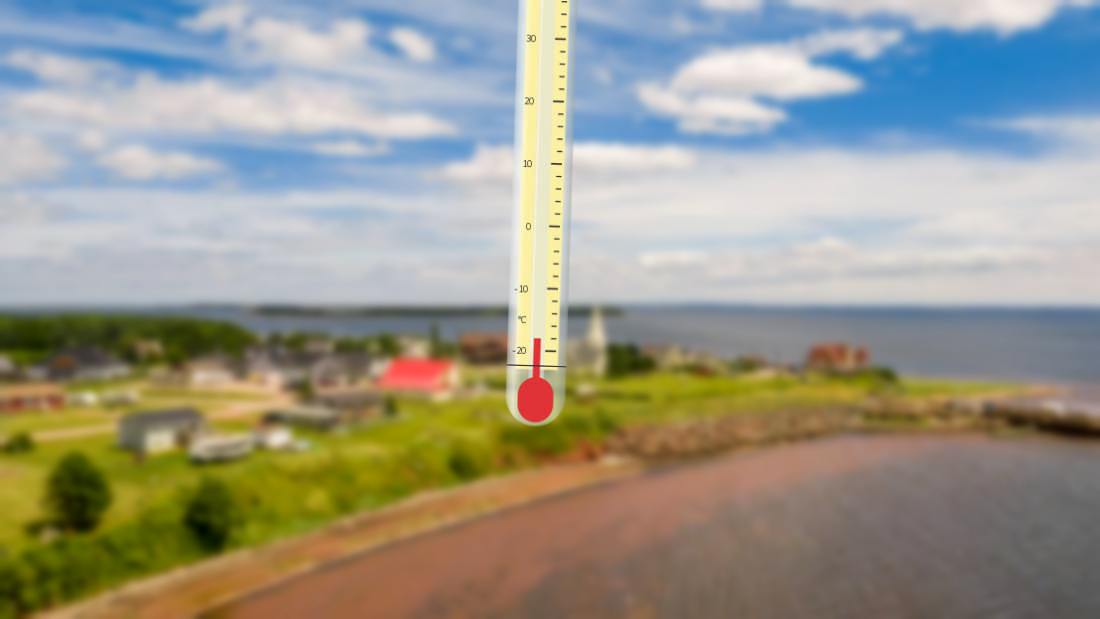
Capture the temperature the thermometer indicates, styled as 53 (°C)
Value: -18 (°C)
